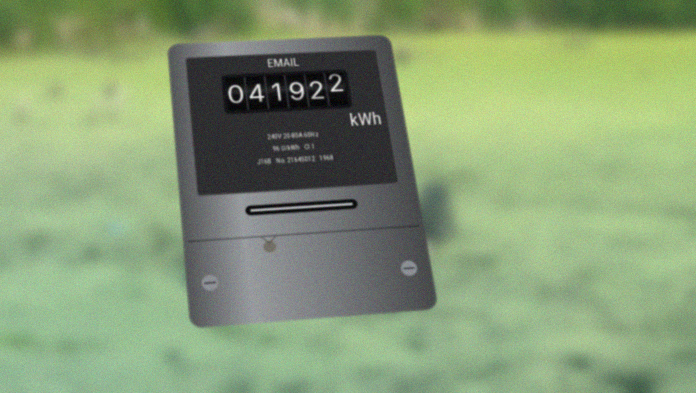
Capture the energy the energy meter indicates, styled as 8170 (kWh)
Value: 41922 (kWh)
